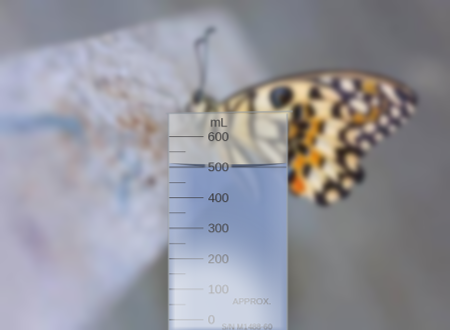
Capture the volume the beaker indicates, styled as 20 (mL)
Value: 500 (mL)
